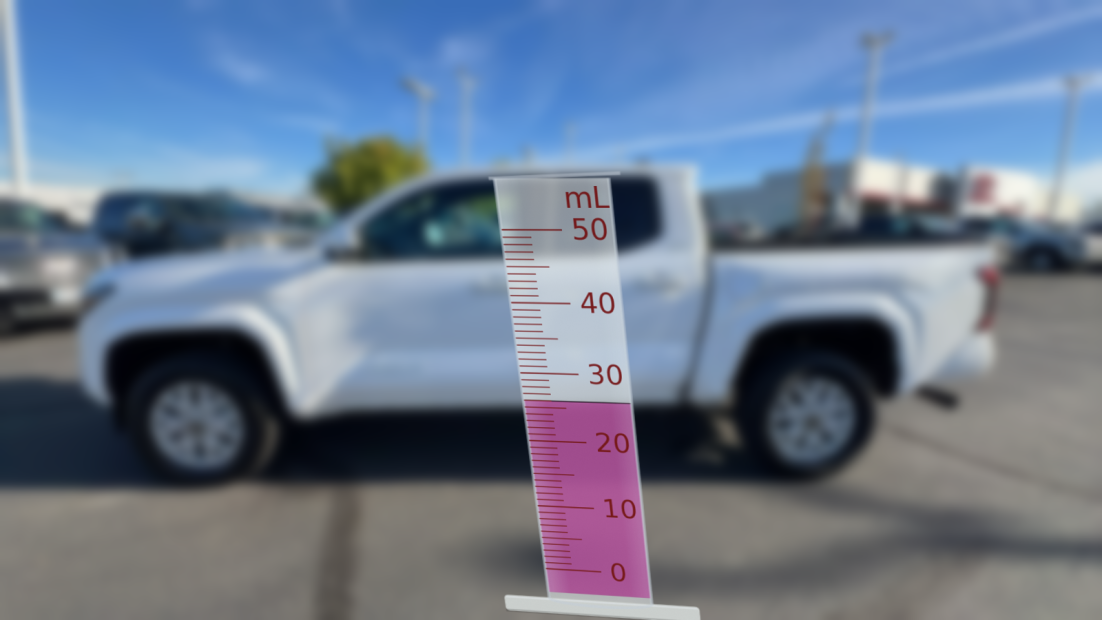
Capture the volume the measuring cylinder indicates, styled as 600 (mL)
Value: 26 (mL)
